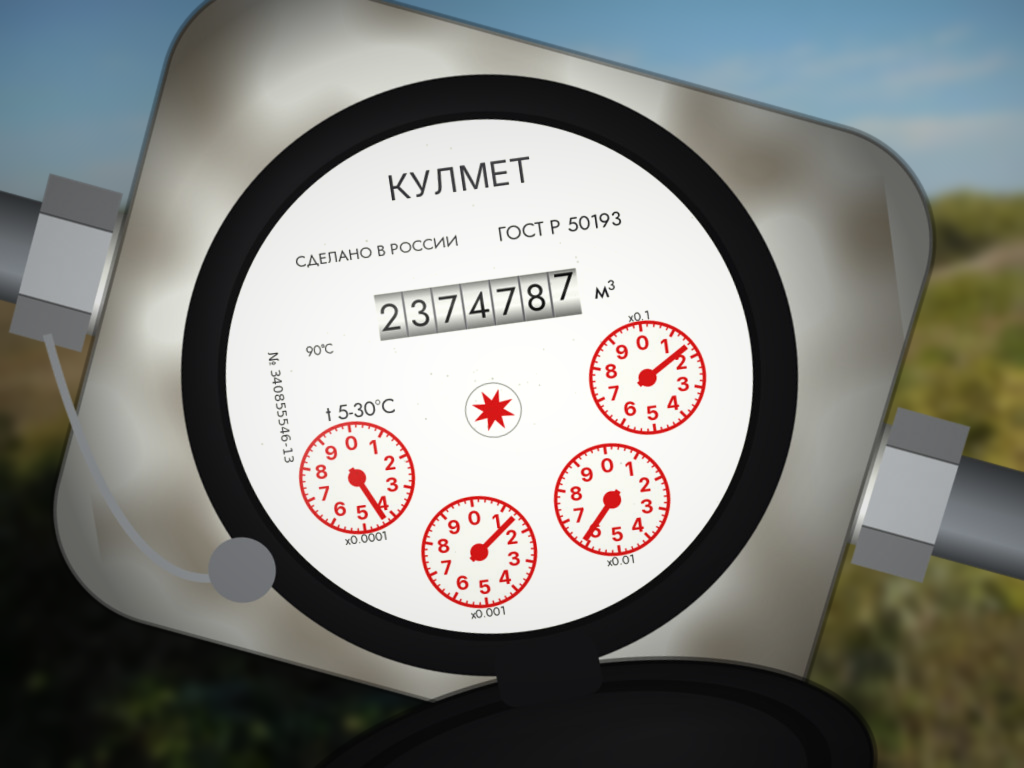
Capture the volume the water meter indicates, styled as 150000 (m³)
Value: 2374787.1614 (m³)
